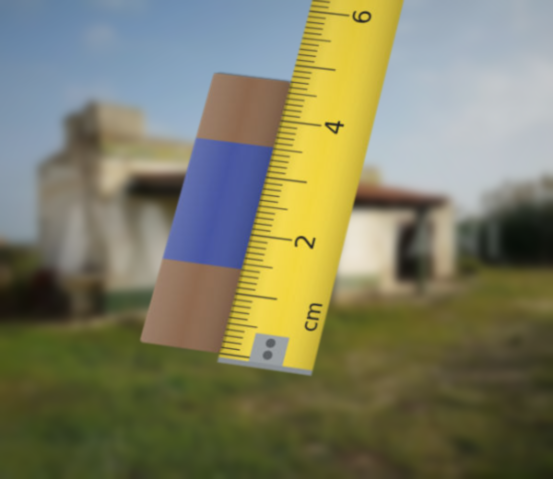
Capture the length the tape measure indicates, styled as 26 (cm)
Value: 4.7 (cm)
